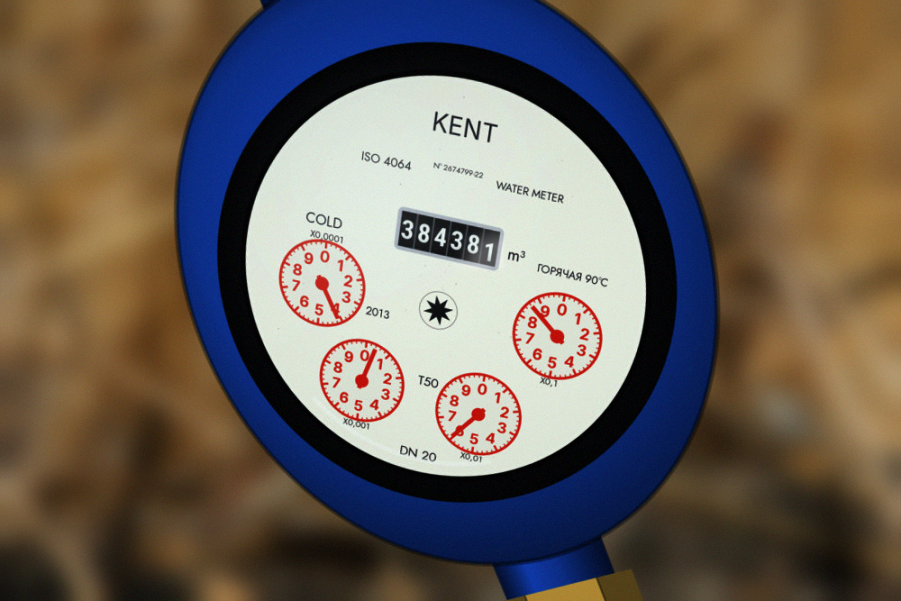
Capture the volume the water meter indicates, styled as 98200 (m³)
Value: 384380.8604 (m³)
